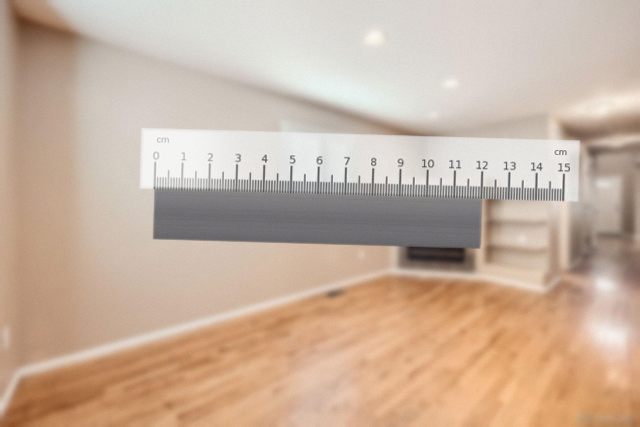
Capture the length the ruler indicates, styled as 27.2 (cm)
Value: 12 (cm)
